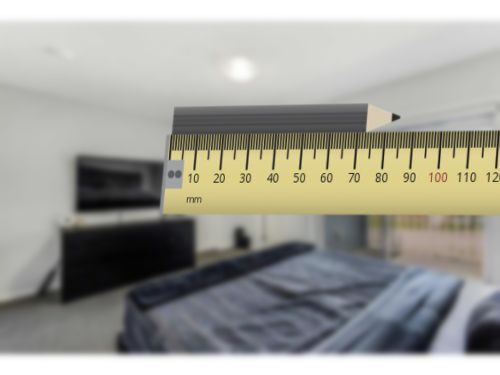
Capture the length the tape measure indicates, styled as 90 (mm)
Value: 85 (mm)
